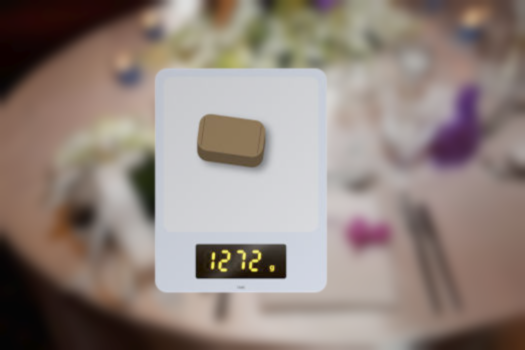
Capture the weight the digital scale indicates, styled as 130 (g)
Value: 1272 (g)
